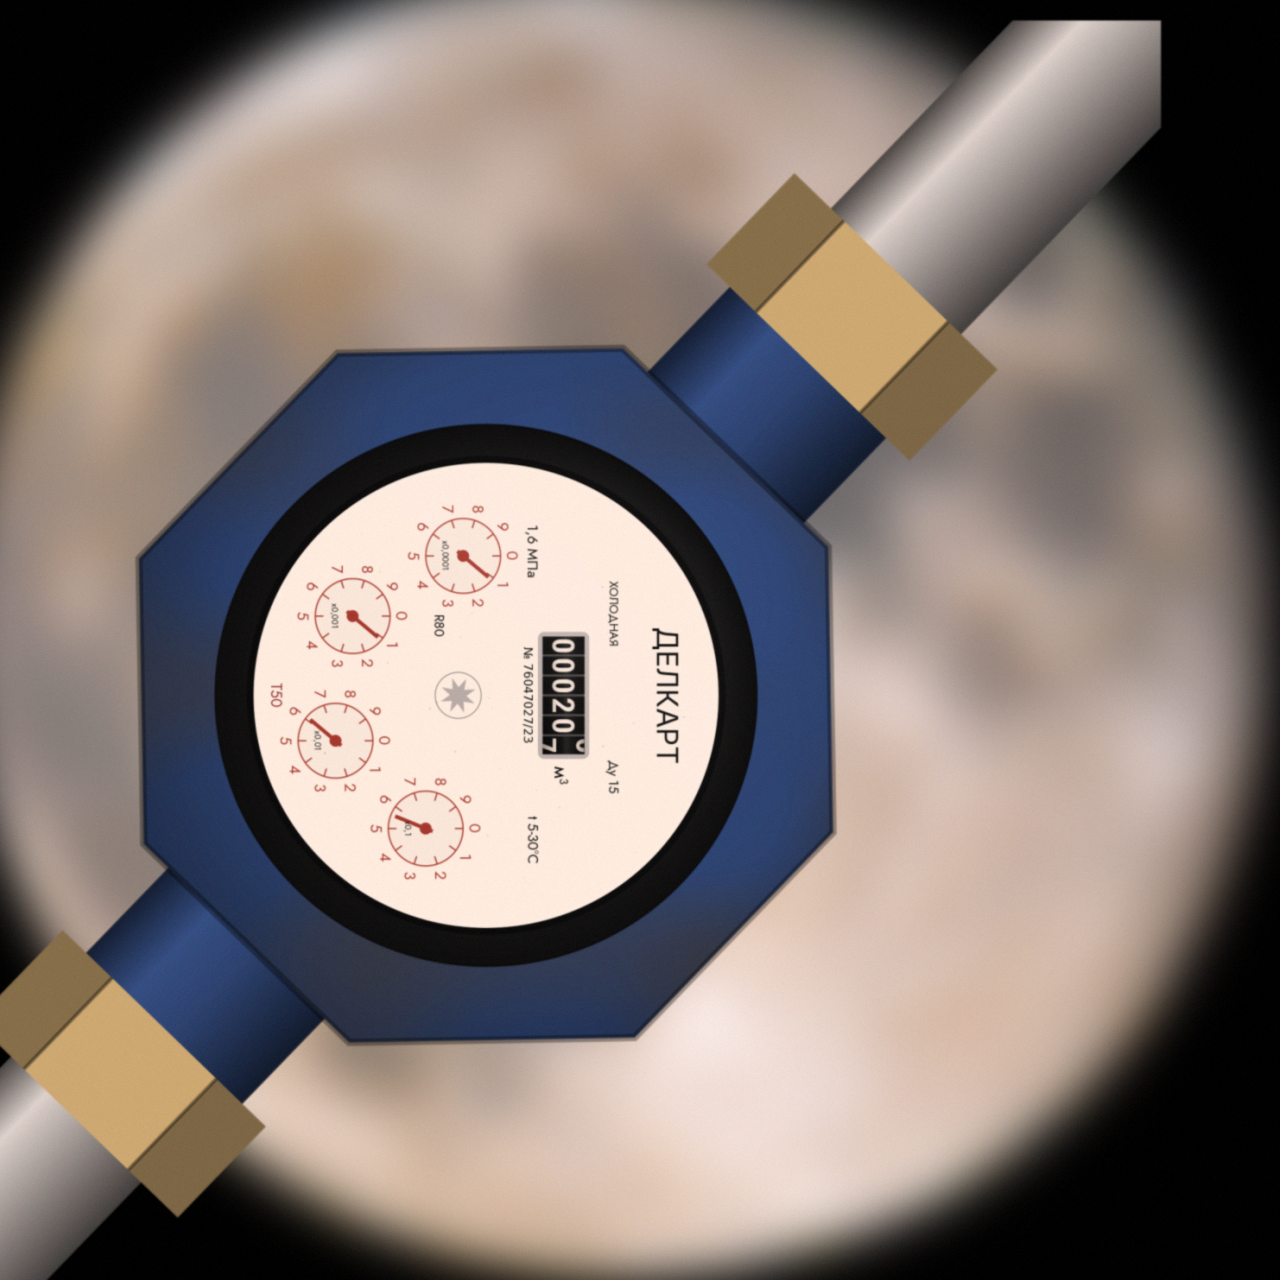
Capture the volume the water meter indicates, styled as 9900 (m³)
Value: 206.5611 (m³)
